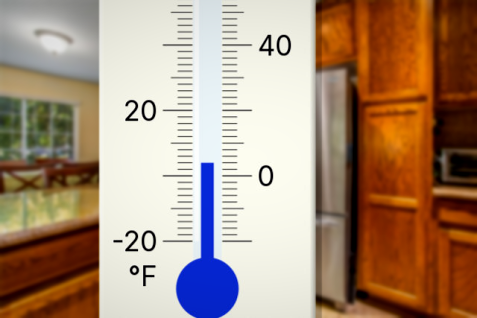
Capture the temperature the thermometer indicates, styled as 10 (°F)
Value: 4 (°F)
